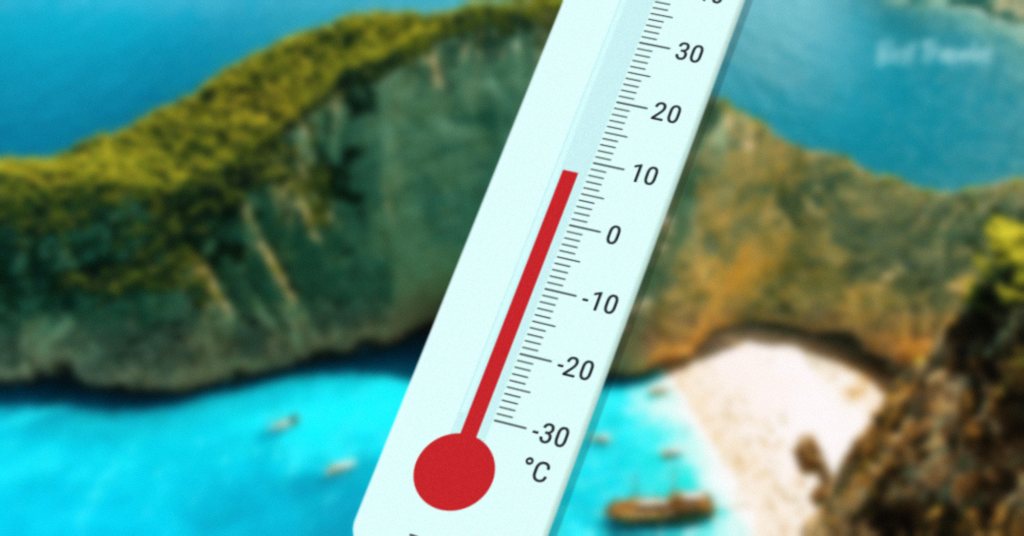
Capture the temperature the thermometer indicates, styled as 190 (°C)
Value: 8 (°C)
